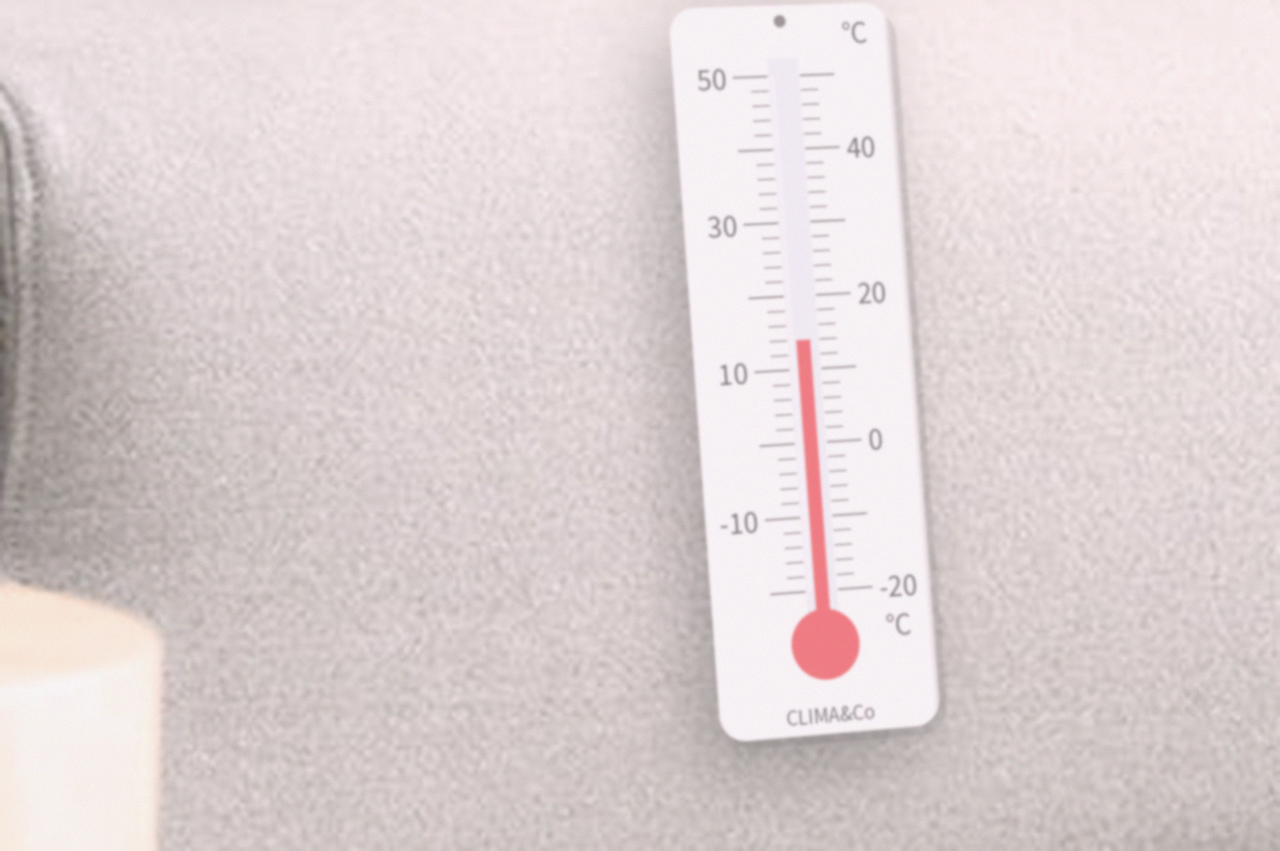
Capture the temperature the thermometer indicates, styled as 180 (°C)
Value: 14 (°C)
